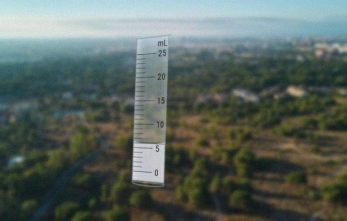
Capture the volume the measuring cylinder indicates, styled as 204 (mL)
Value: 6 (mL)
